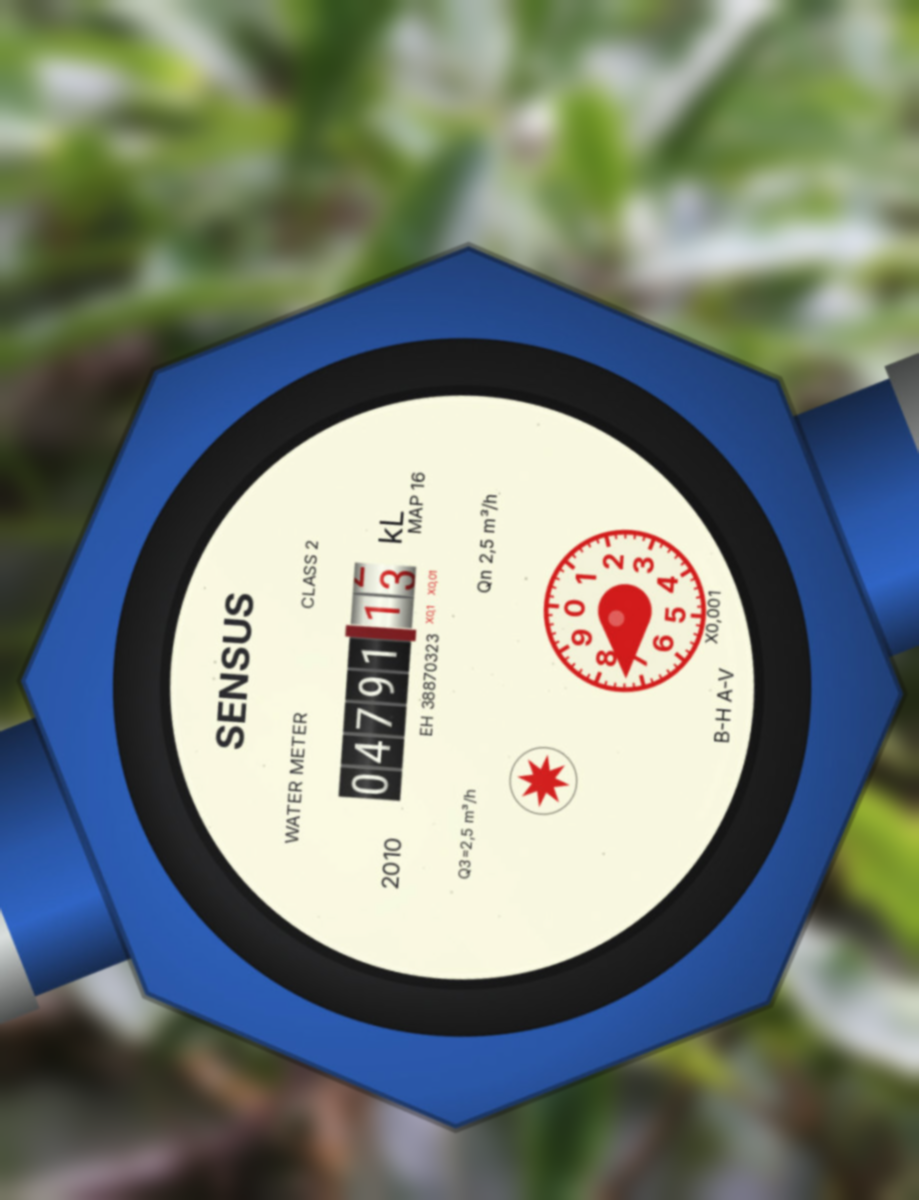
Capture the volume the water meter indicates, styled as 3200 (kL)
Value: 4791.127 (kL)
